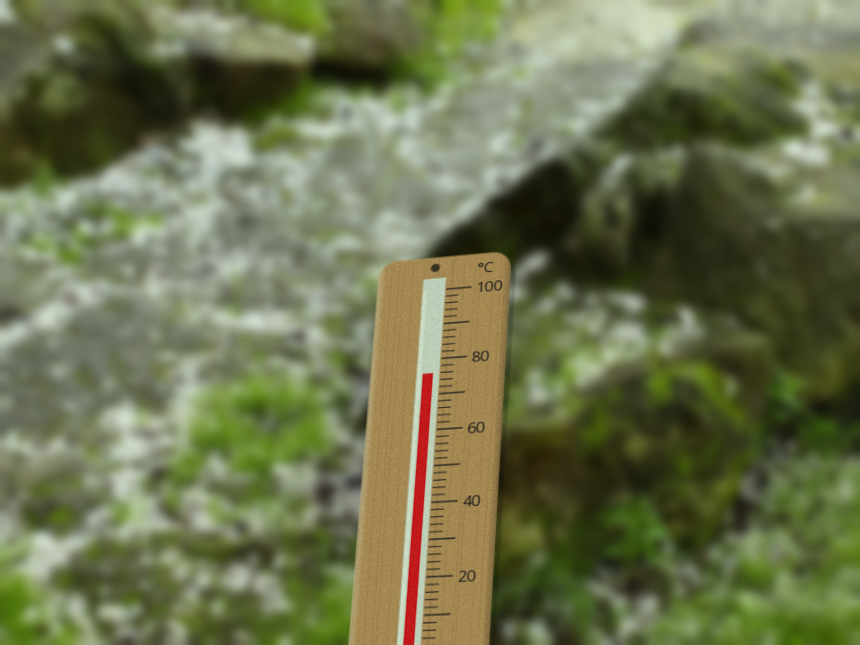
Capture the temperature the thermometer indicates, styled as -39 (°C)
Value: 76 (°C)
